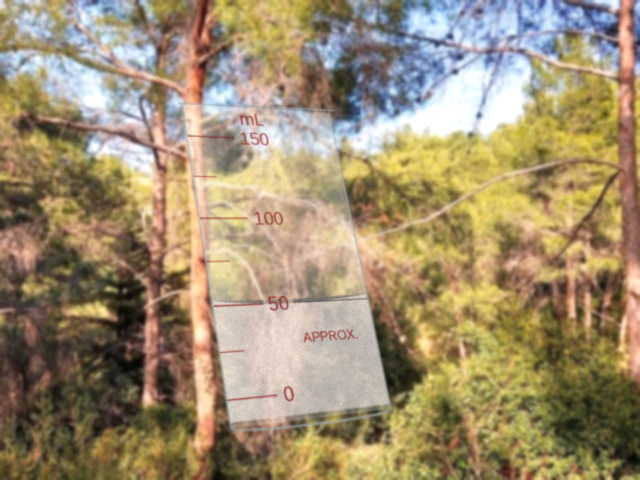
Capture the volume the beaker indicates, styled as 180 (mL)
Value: 50 (mL)
